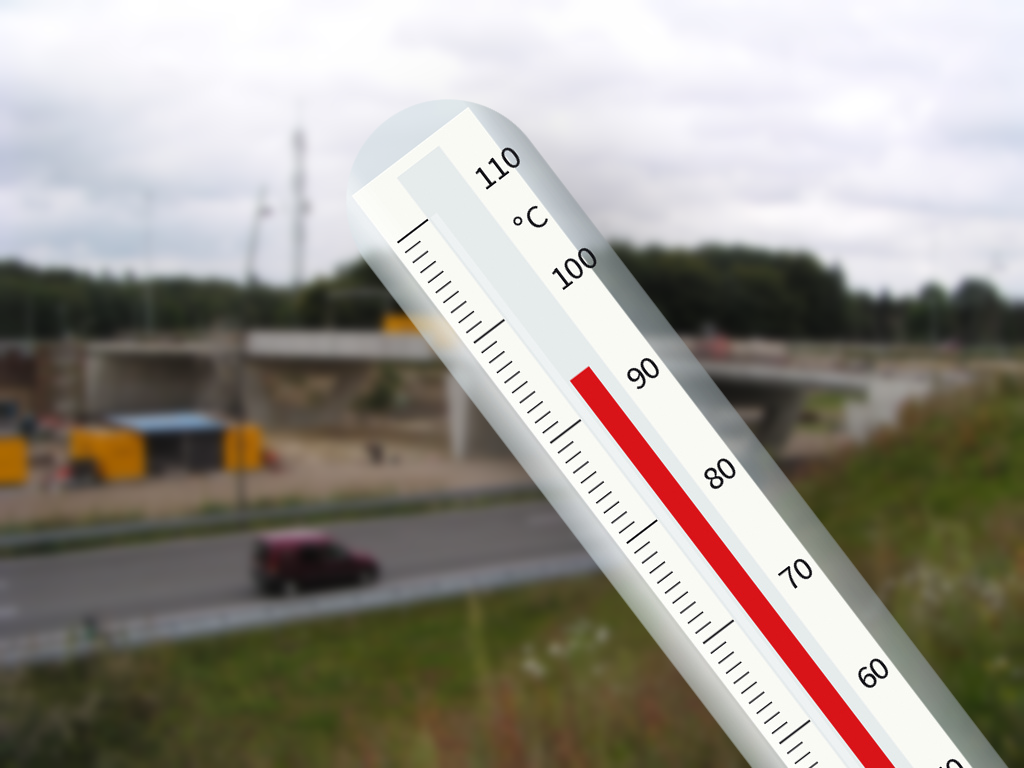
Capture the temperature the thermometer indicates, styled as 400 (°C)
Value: 93 (°C)
